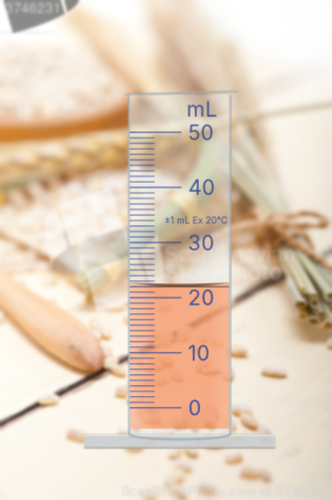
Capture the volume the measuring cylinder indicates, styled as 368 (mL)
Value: 22 (mL)
